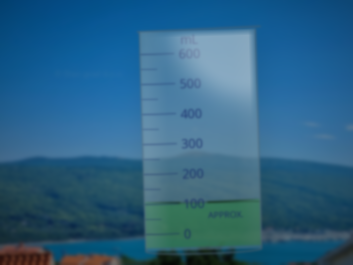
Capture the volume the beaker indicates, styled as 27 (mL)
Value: 100 (mL)
